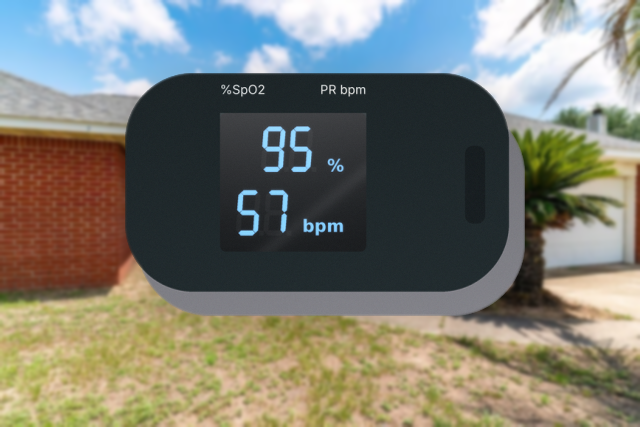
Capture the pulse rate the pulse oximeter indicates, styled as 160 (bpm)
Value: 57 (bpm)
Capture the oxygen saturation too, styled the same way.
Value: 95 (%)
